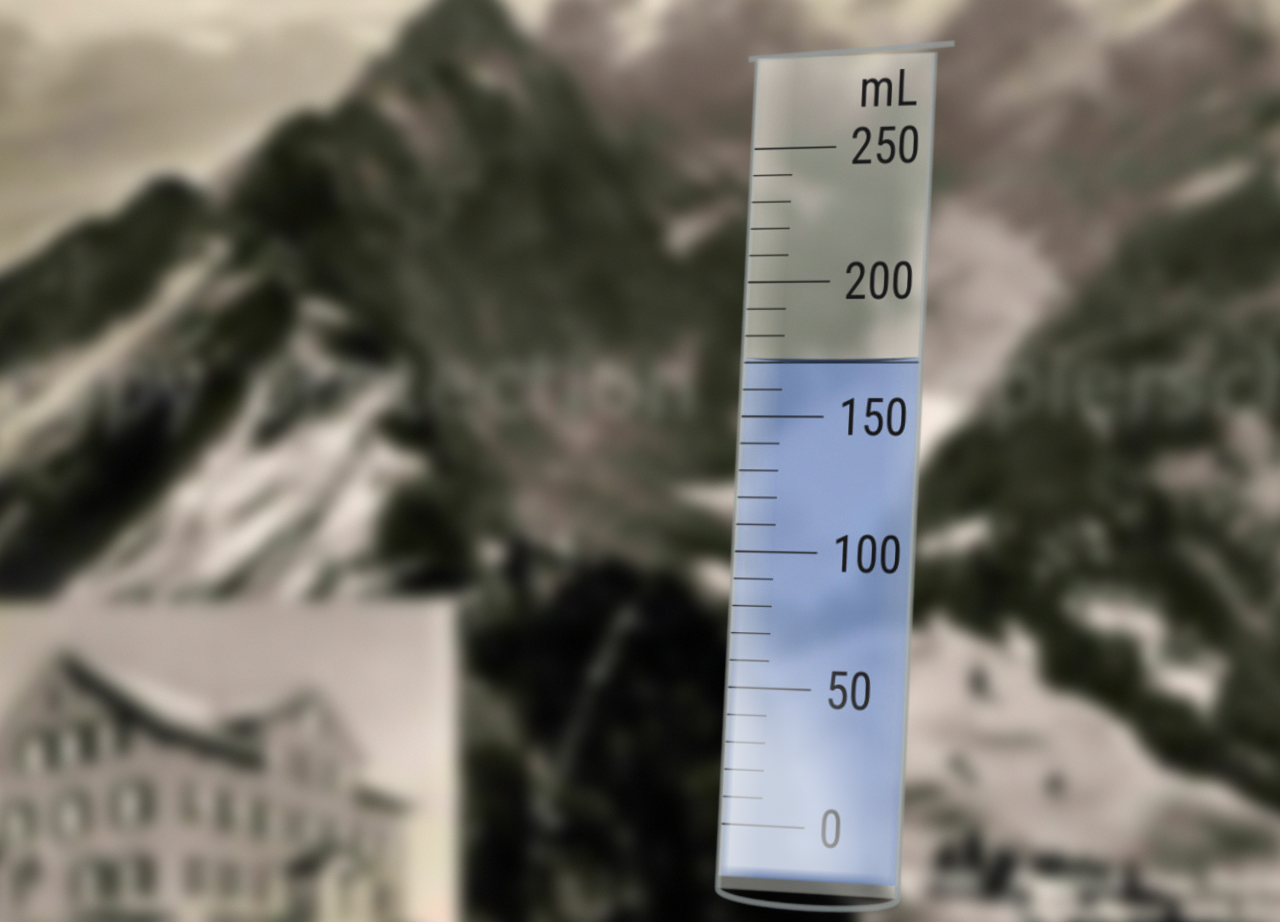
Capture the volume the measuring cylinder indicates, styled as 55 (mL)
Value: 170 (mL)
